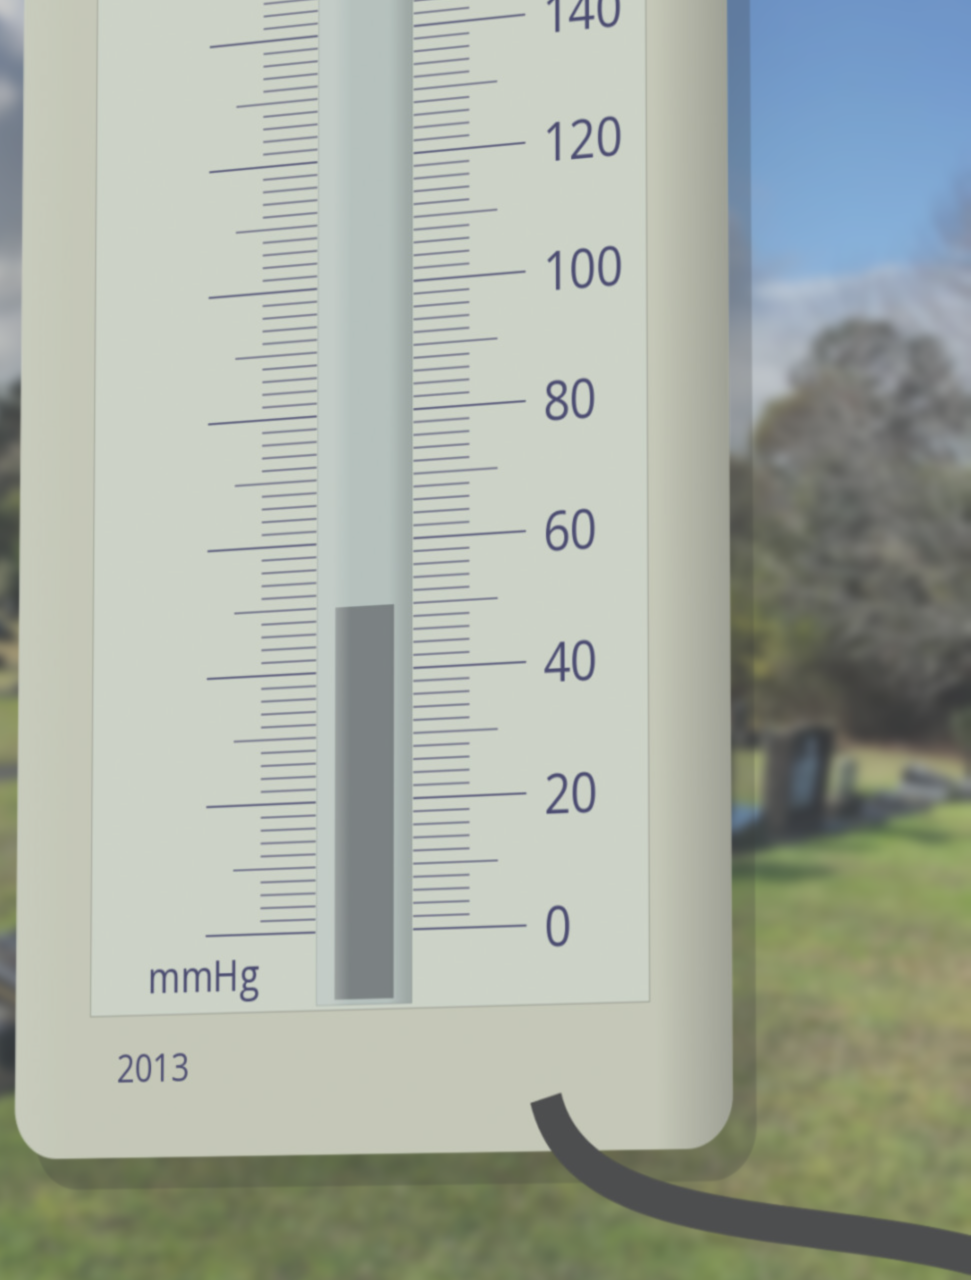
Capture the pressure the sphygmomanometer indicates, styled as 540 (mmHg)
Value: 50 (mmHg)
